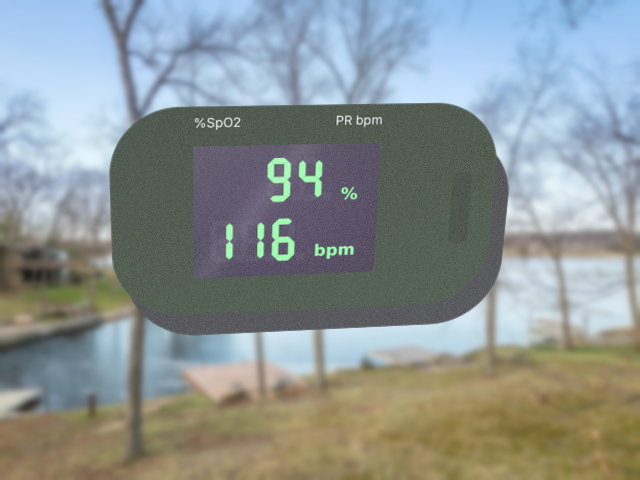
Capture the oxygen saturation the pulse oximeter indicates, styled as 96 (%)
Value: 94 (%)
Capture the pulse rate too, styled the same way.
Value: 116 (bpm)
